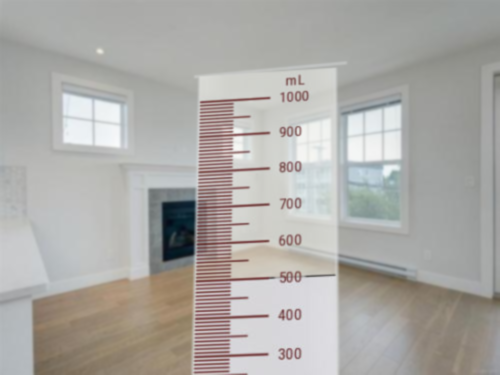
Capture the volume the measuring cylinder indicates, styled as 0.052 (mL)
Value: 500 (mL)
